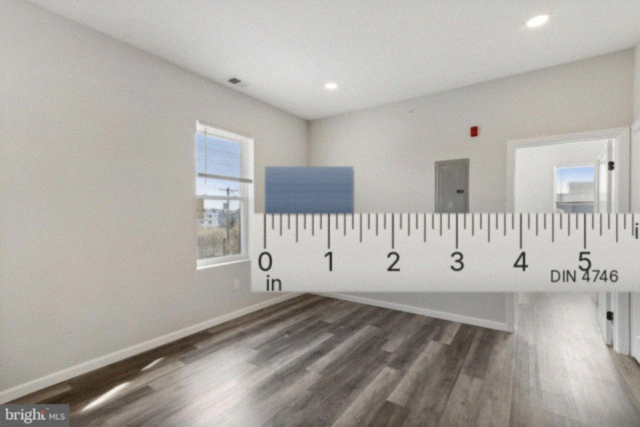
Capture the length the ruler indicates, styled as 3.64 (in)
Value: 1.375 (in)
